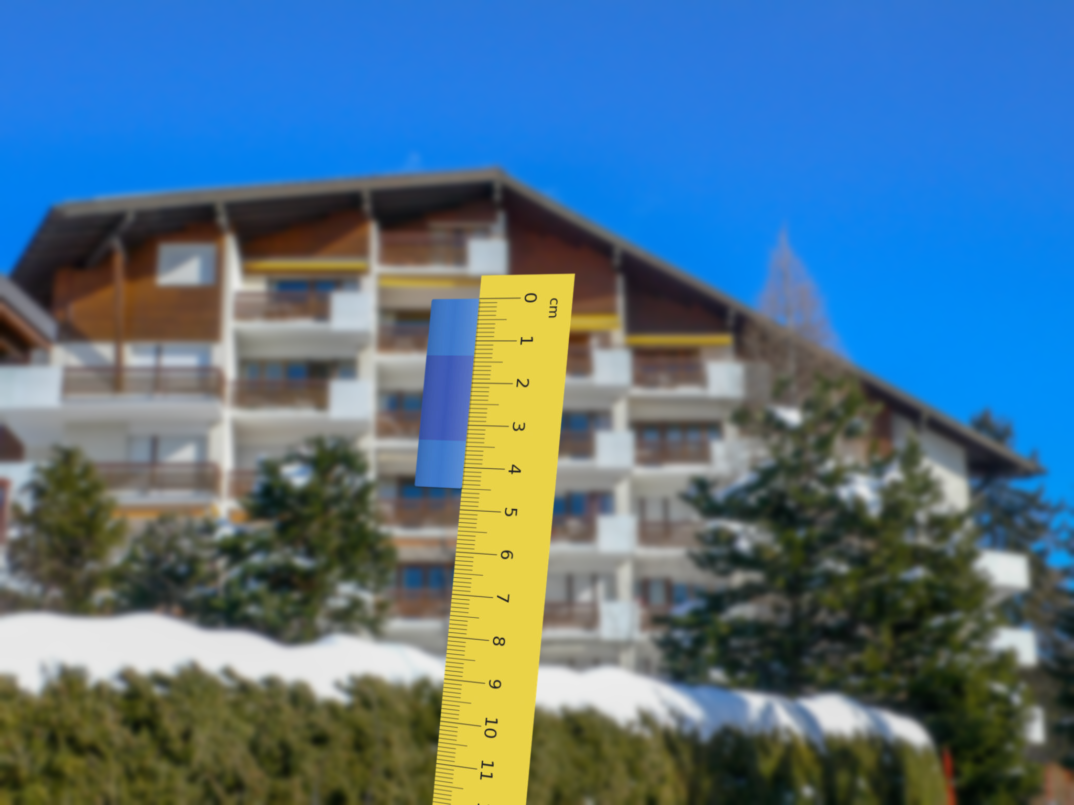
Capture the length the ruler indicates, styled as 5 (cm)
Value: 4.5 (cm)
